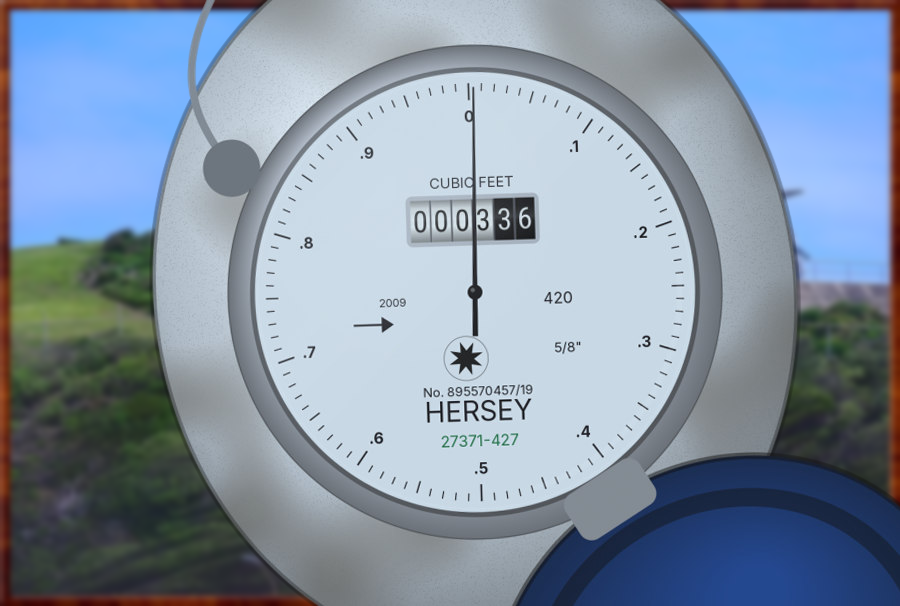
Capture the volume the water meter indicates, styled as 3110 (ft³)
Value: 336.00 (ft³)
